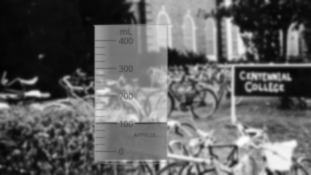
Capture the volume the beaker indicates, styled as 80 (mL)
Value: 100 (mL)
